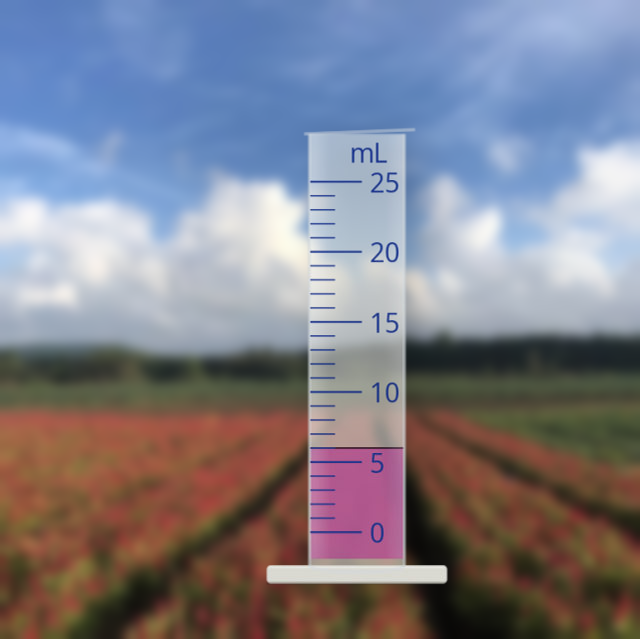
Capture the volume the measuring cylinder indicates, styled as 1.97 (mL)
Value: 6 (mL)
